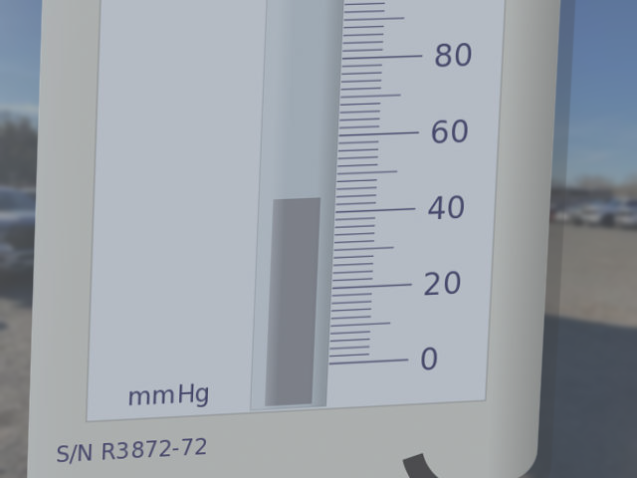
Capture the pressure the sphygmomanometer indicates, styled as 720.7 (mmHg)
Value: 44 (mmHg)
